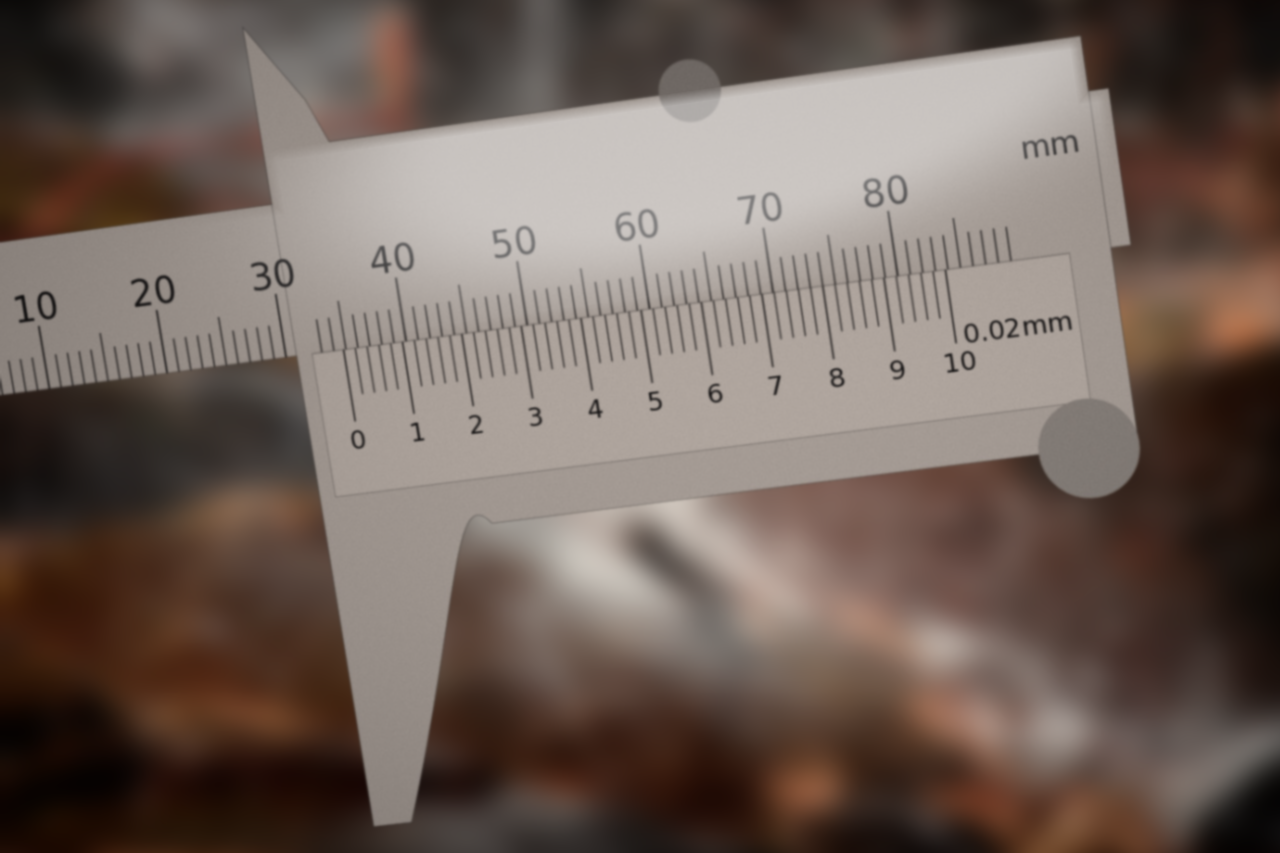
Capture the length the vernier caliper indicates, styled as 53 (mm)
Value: 34.8 (mm)
